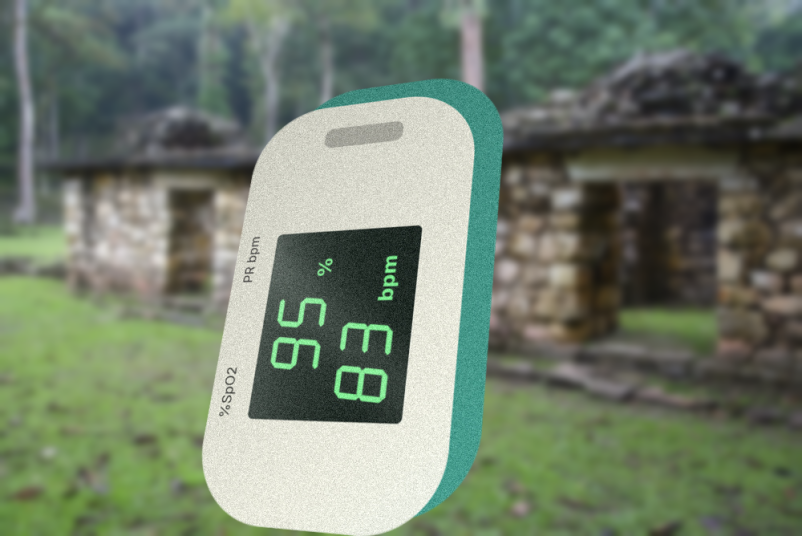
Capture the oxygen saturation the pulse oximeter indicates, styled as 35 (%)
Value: 95 (%)
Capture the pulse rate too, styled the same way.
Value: 83 (bpm)
